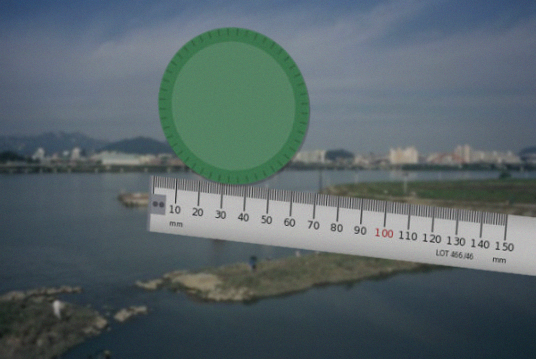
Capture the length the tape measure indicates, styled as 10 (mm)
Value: 65 (mm)
